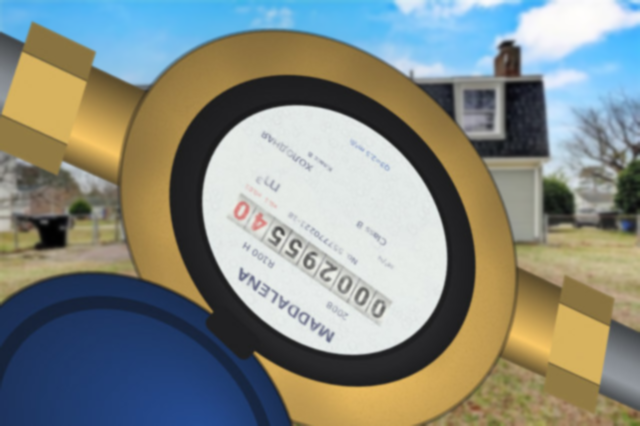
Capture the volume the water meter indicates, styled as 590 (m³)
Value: 2955.40 (m³)
